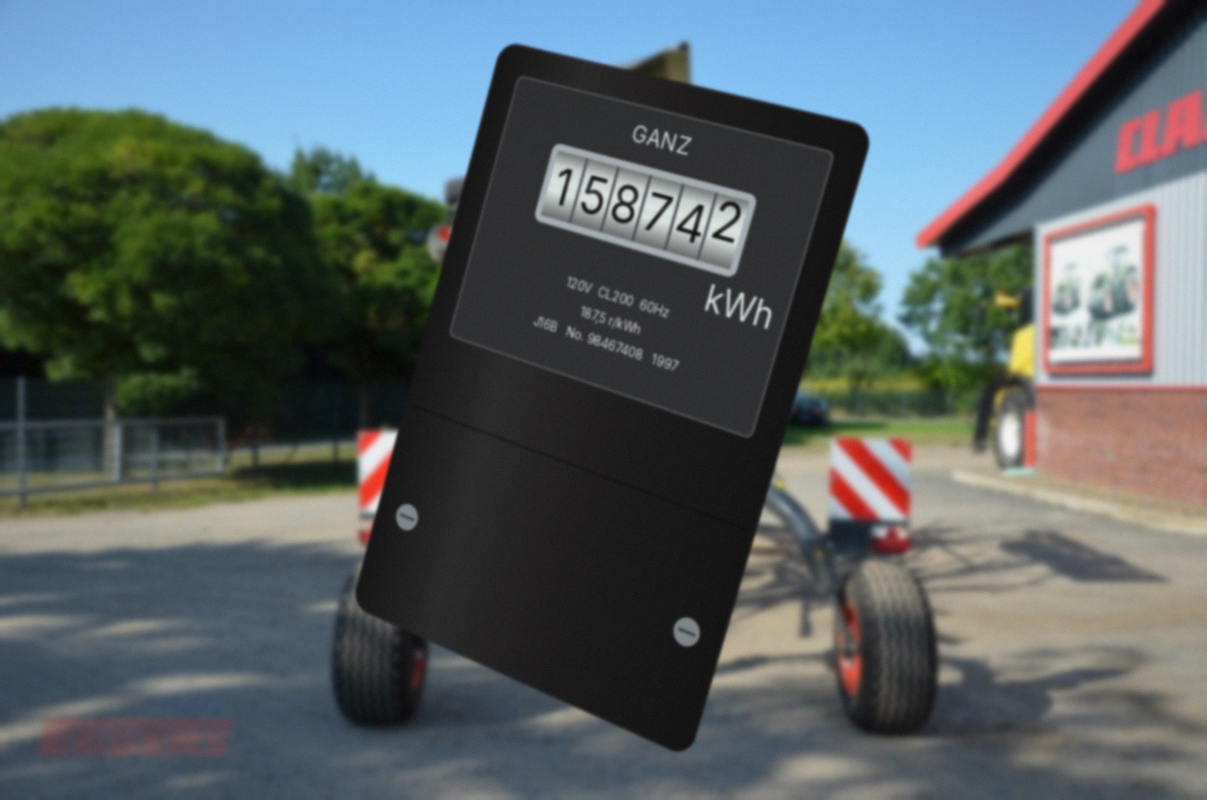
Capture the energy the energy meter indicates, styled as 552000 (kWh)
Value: 158742 (kWh)
